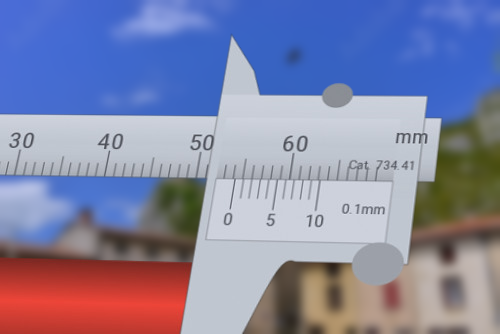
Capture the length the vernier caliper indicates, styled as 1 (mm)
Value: 54.2 (mm)
